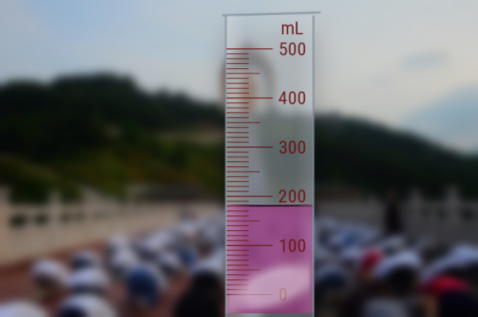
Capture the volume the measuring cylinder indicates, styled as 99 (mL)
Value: 180 (mL)
